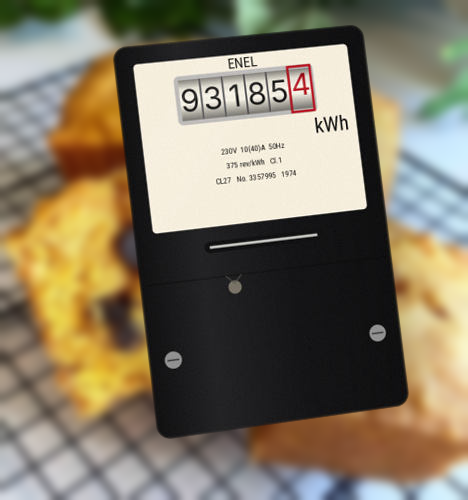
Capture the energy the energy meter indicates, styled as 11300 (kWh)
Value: 93185.4 (kWh)
